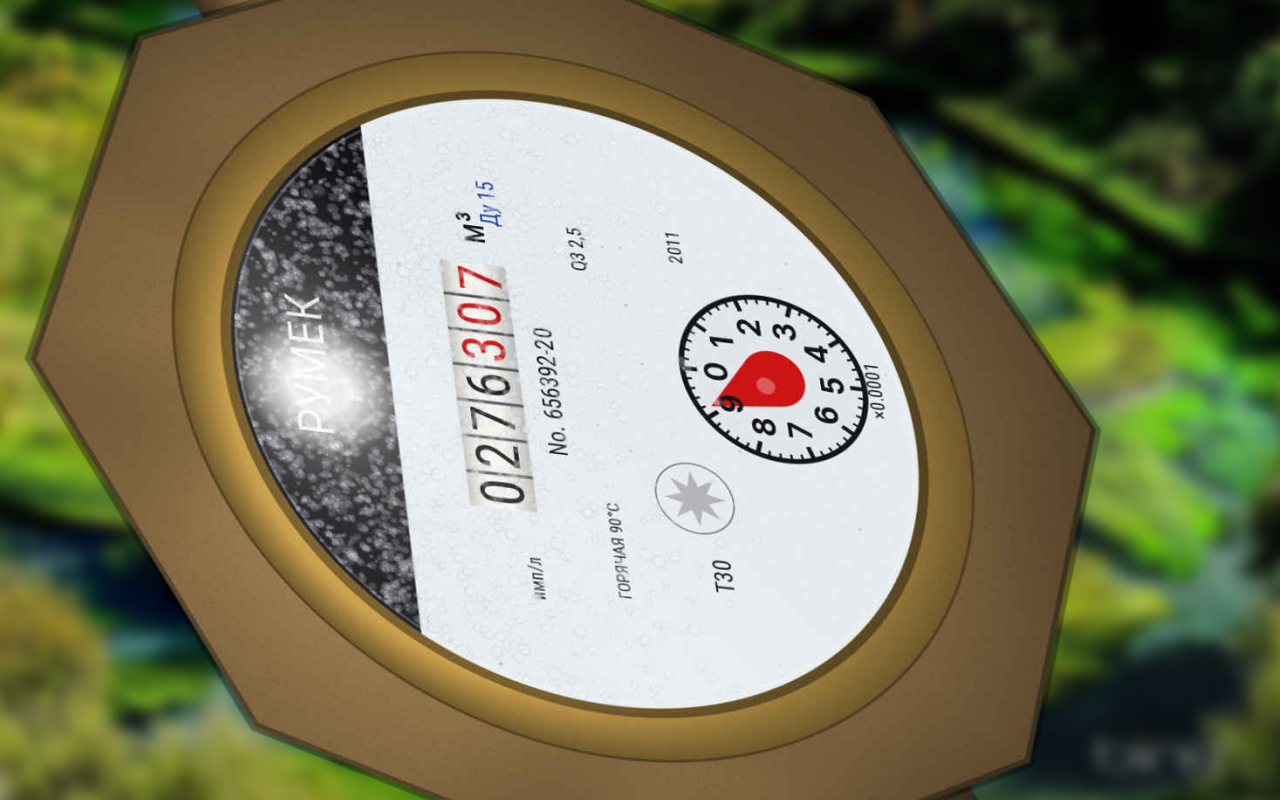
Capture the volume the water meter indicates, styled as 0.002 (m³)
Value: 276.3069 (m³)
